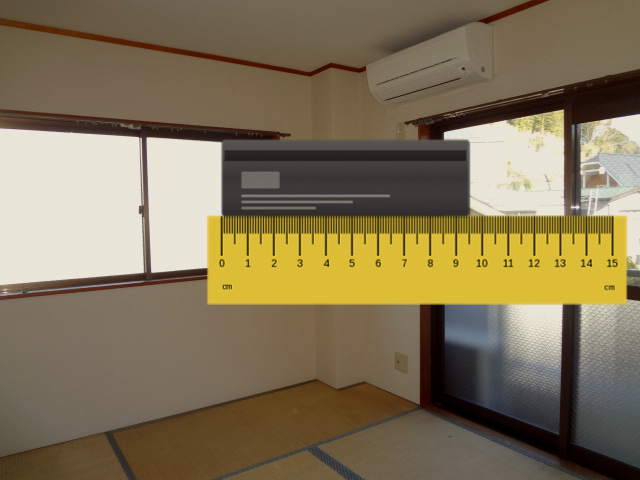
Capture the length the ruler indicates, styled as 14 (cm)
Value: 9.5 (cm)
